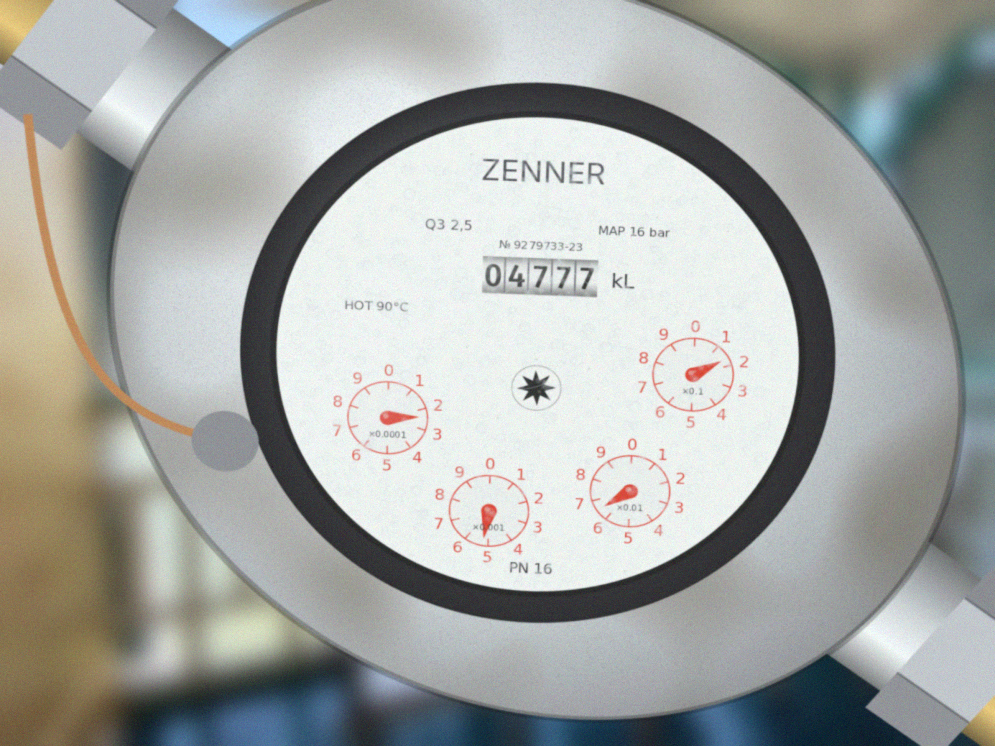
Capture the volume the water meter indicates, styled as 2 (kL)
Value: 4777.1652 (kL)
